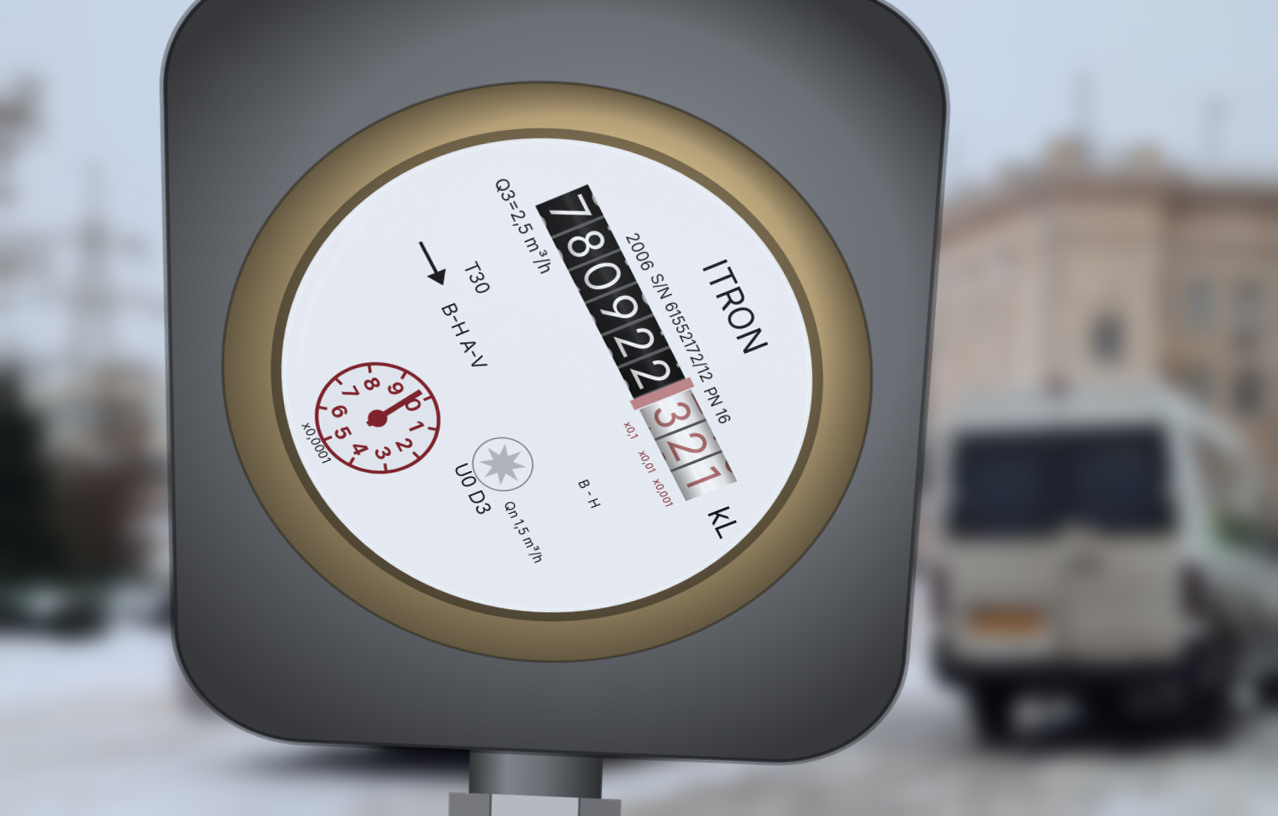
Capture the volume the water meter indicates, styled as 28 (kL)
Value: 780922.3209 (kL)
